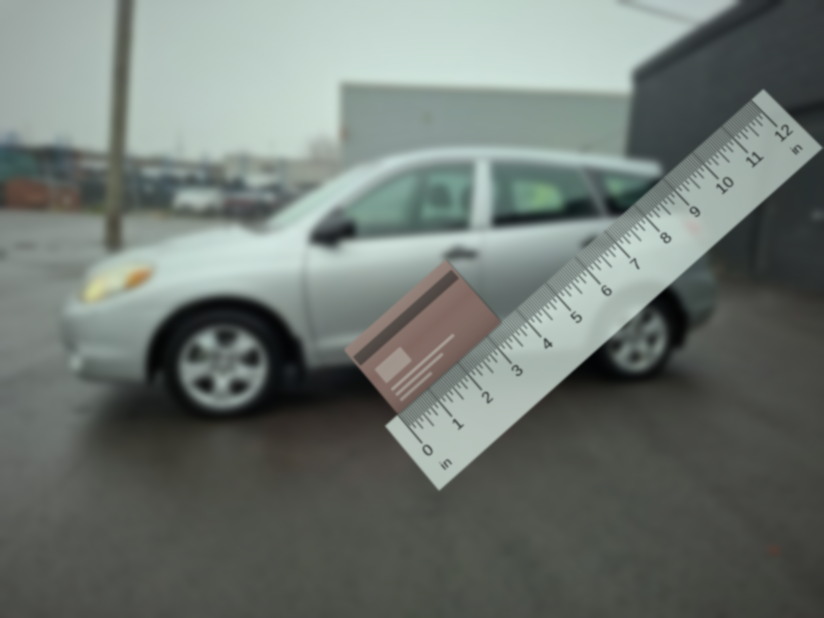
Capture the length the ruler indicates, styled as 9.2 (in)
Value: 3.5 (in)
